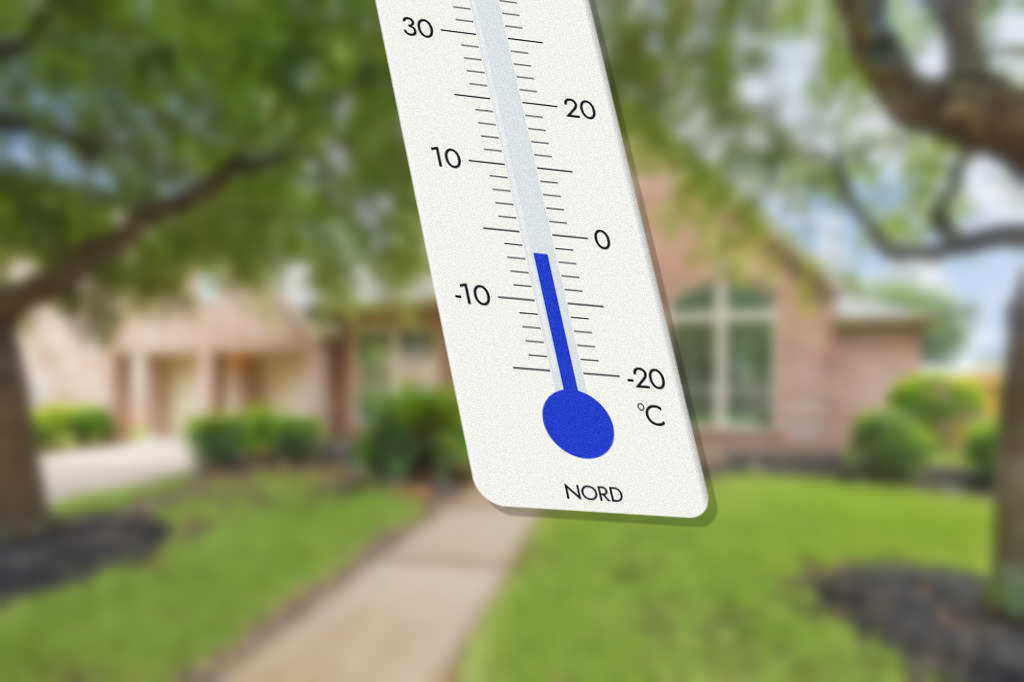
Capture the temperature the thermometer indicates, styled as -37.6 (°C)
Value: -3 (°C)
